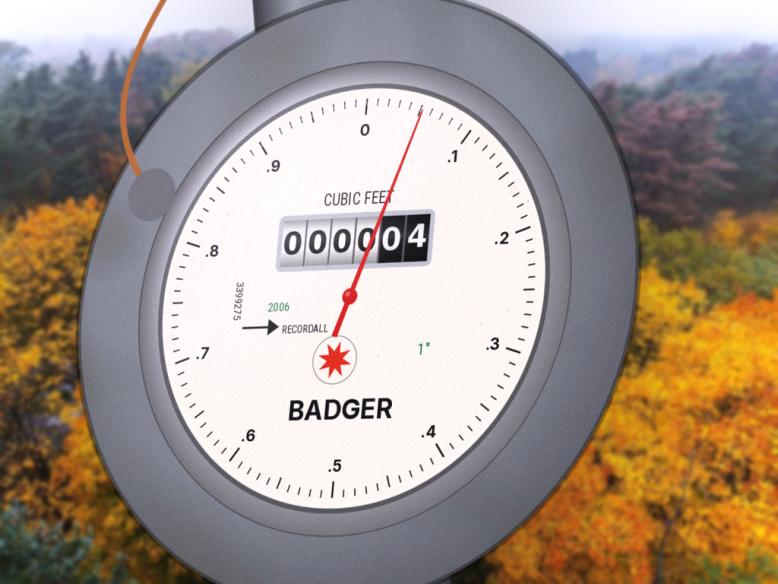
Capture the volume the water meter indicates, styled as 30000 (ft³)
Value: 4.05 (ft³)
